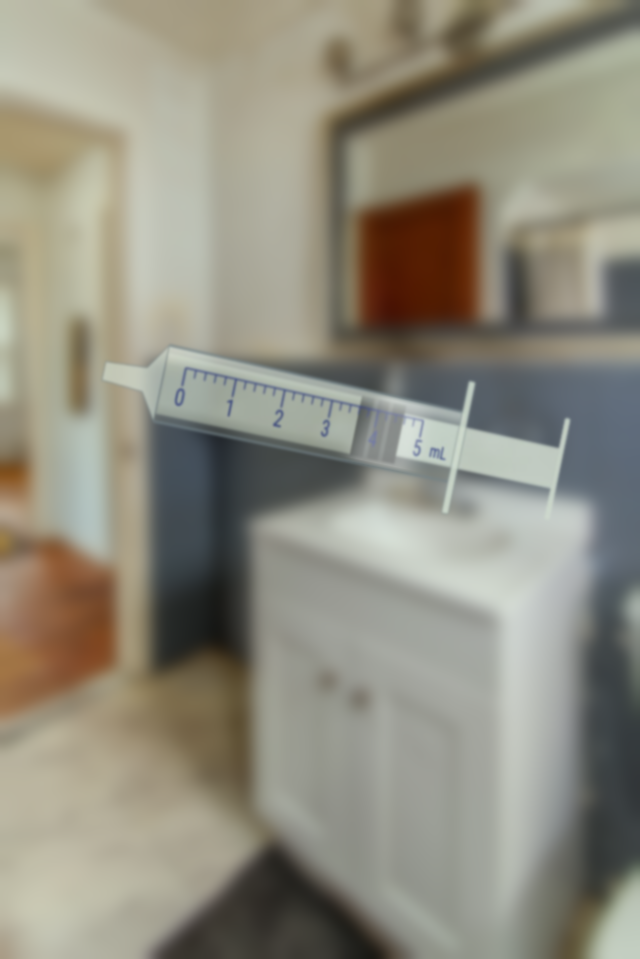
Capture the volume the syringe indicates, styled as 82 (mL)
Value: 3.6 (mL)
